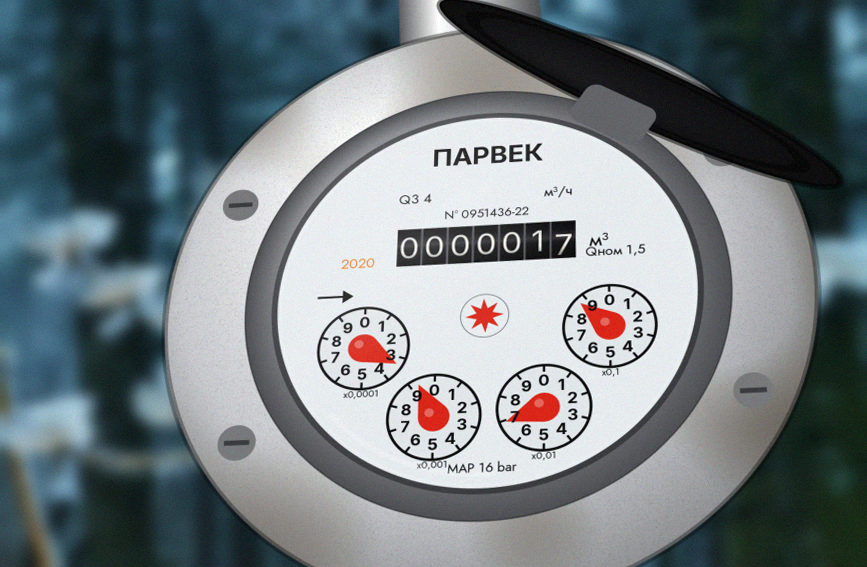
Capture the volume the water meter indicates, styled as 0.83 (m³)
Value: 16.8693 (m³)
